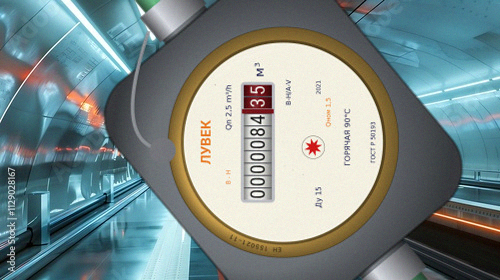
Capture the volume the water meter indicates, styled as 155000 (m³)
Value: 84.35 (m³)
